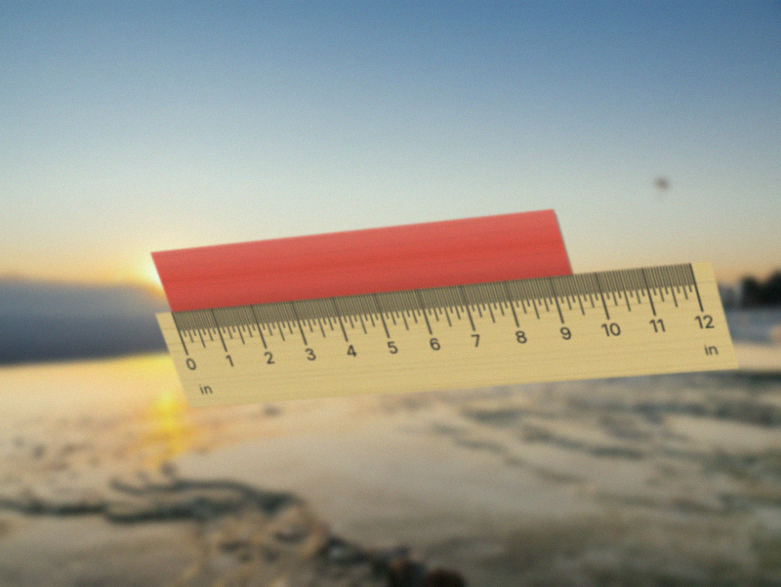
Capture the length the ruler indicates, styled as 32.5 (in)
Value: 9.5 (in)
